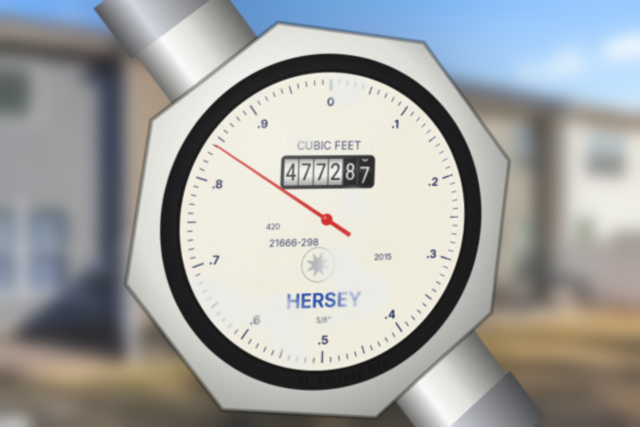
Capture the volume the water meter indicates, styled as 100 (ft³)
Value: 477286.84 (ft³)
